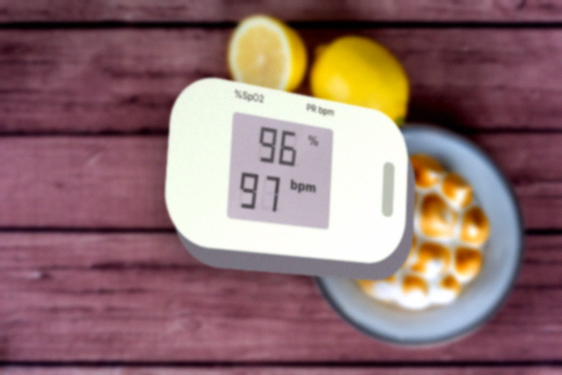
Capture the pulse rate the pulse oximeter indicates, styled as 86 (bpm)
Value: 97 (bpm)
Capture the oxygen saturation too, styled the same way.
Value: 96 (%)
